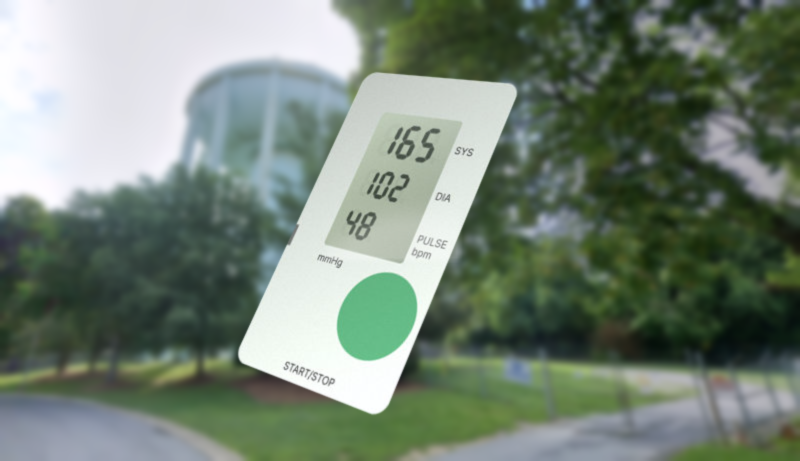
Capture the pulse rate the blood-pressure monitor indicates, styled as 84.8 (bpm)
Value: 48 (bpm)
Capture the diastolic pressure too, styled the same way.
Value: 102 (mmHg)
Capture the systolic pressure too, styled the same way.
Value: 165 (mmHg)
